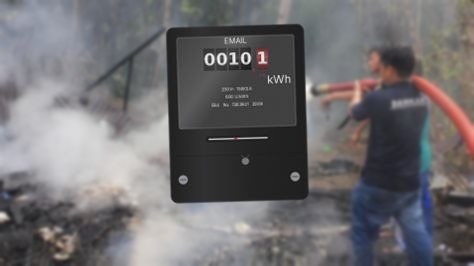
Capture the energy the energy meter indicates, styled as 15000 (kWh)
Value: 10.1 (kWh)
